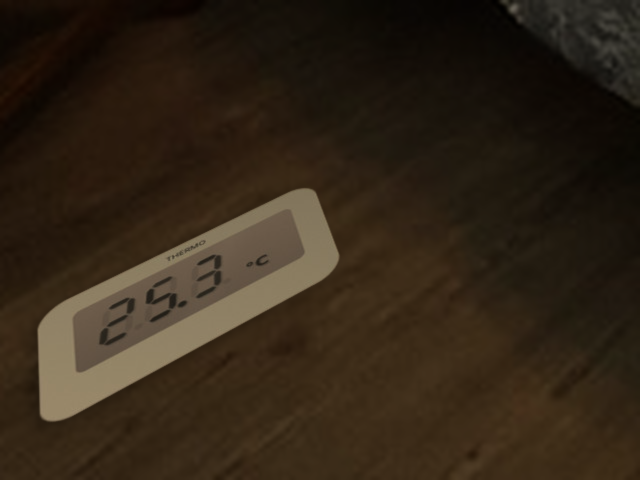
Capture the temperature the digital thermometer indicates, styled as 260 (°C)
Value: 25.3 (°C)
